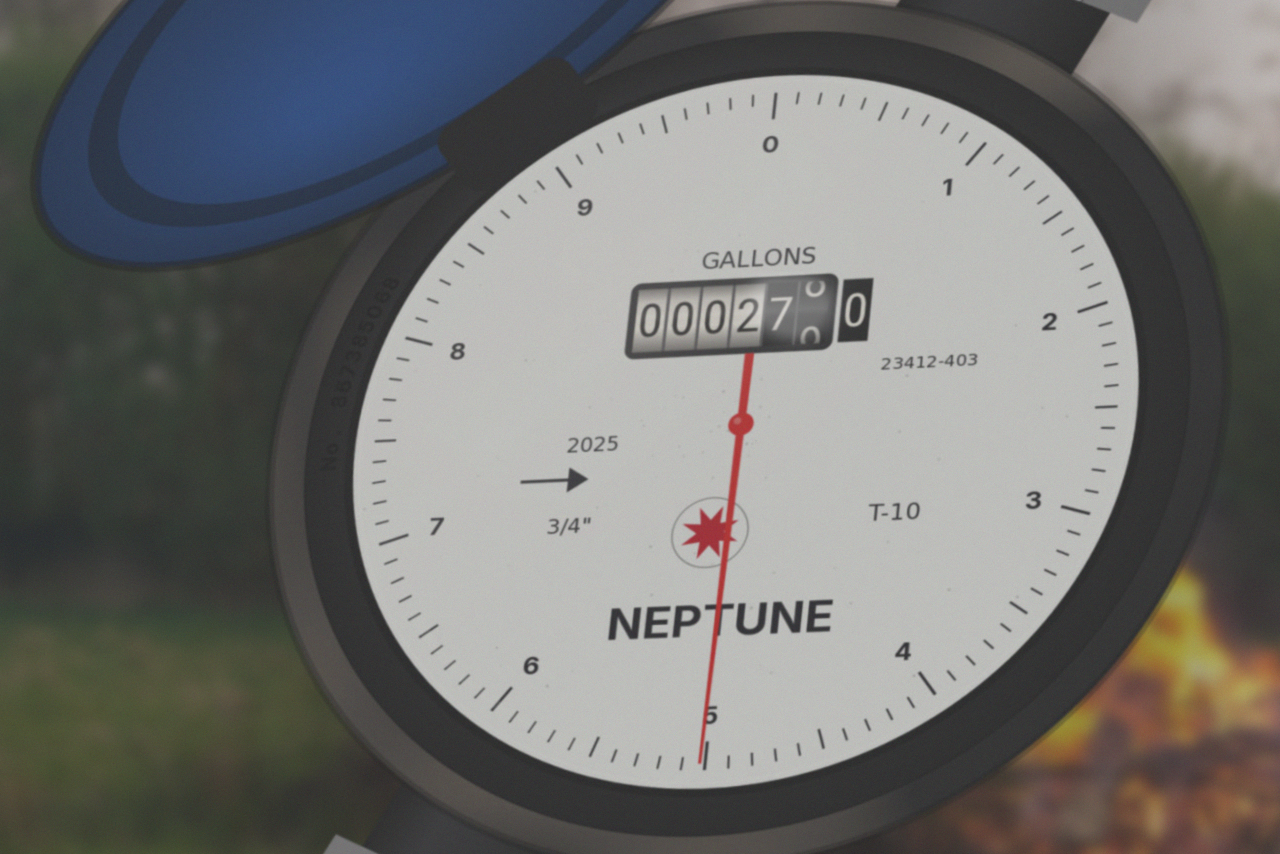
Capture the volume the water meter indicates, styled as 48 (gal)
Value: 2785.0 (gal)
